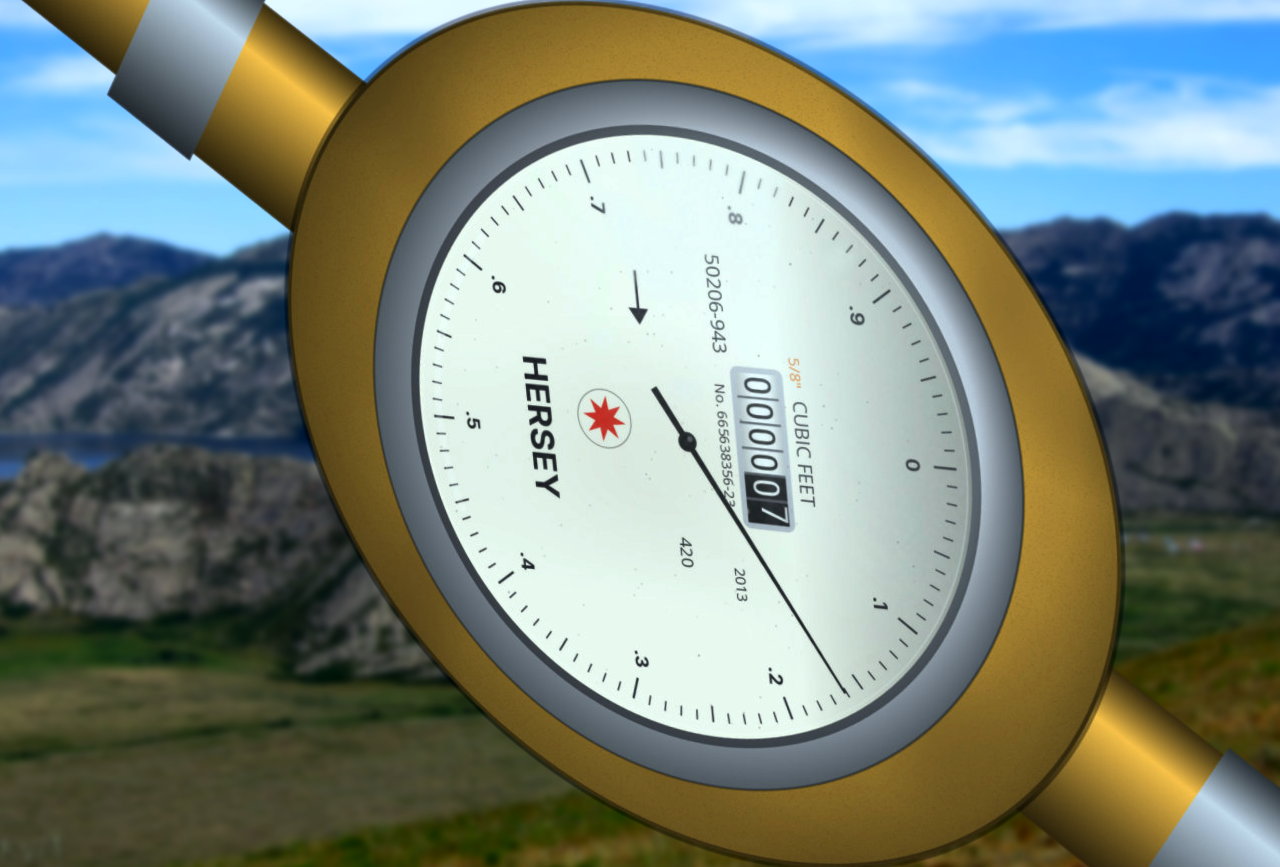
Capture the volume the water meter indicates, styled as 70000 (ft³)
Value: 7.16 (ft³)
